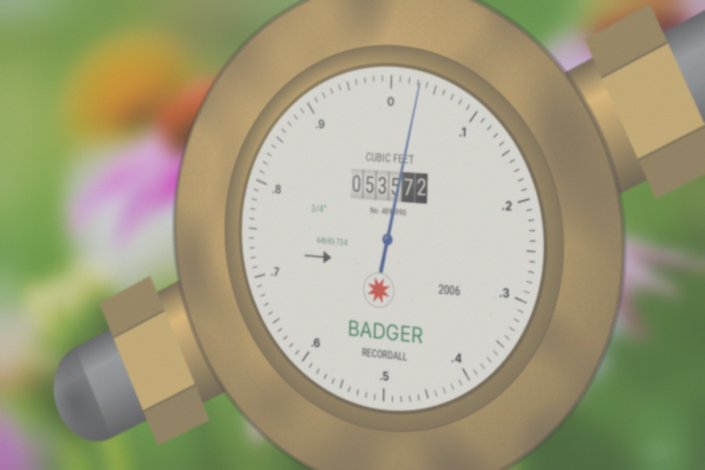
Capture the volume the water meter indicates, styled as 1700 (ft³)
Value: 53572.03 (ft³)
